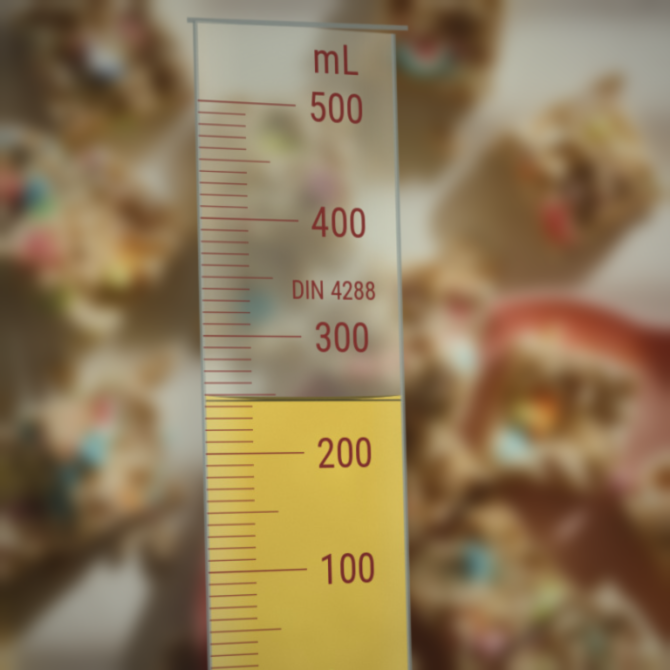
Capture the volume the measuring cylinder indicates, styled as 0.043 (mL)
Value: 245 (mL)
